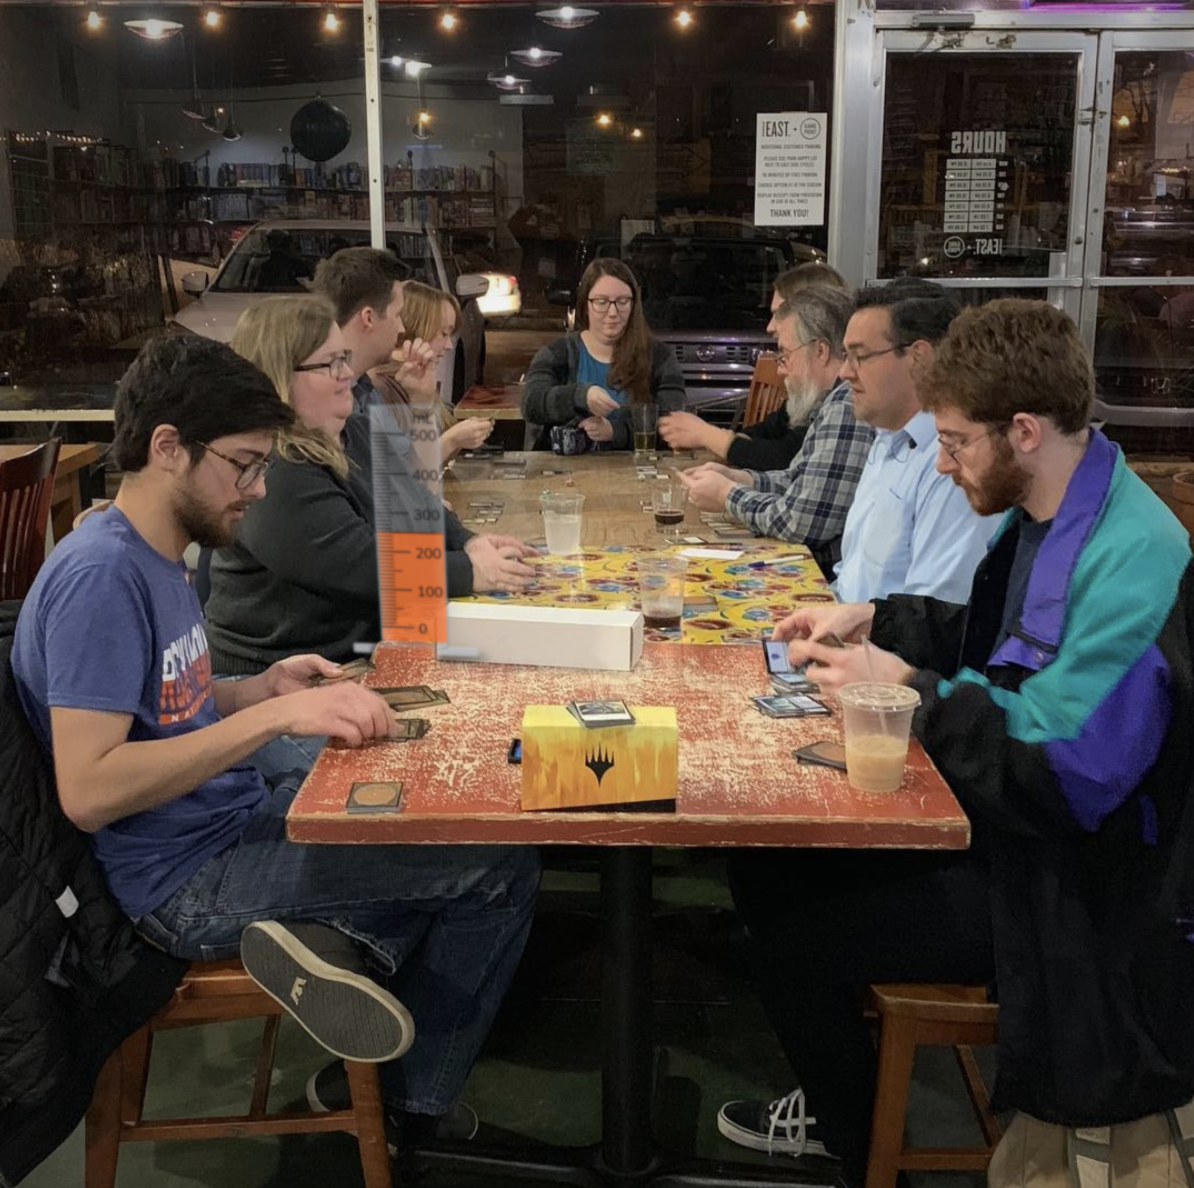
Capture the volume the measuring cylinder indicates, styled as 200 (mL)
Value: 250 (mL)
